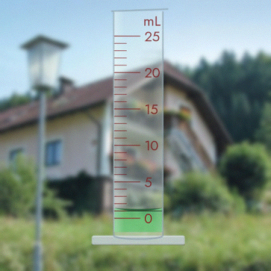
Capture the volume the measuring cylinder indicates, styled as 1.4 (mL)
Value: 1 (mL)
